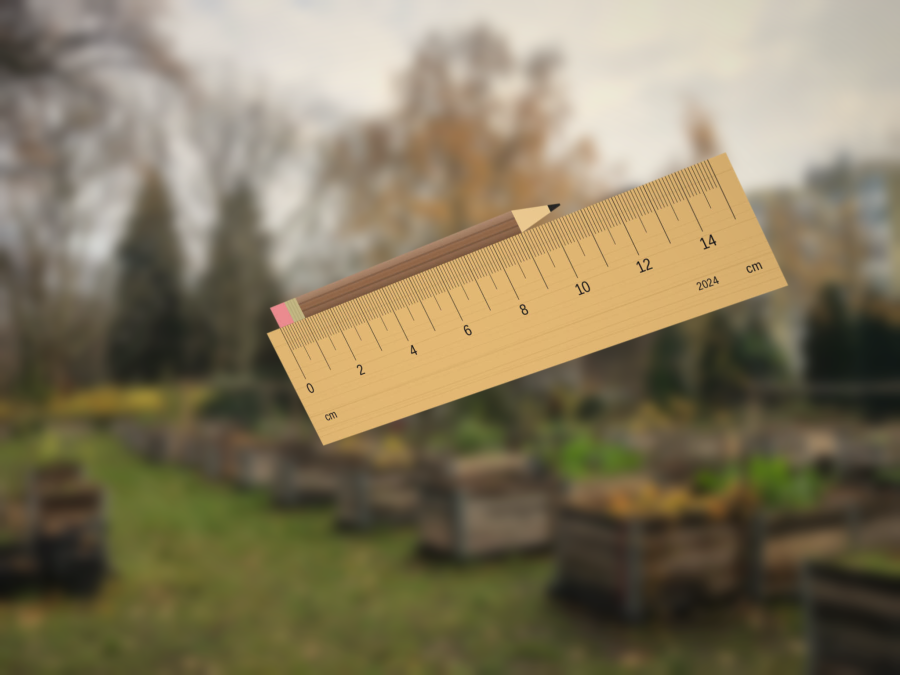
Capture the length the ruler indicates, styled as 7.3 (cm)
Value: 10.5 (cm)
